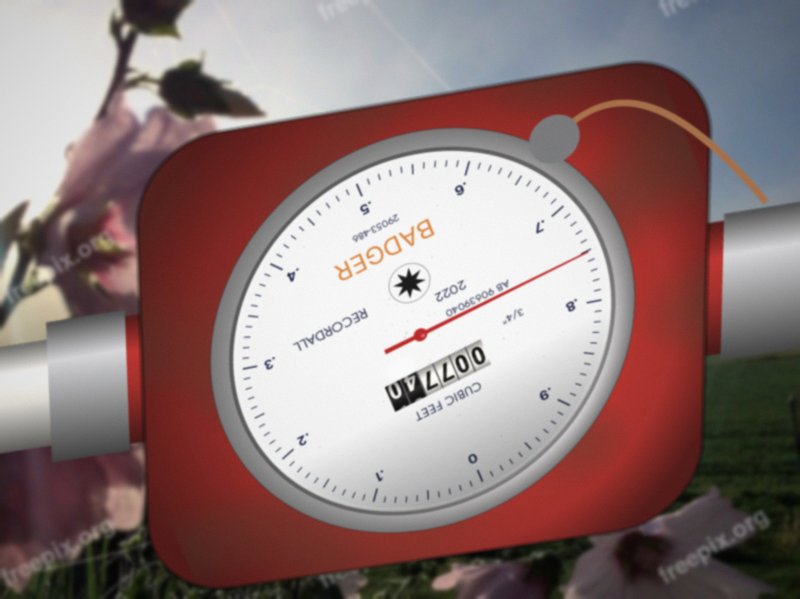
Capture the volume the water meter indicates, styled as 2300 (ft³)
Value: 7739.75 (ft³)
